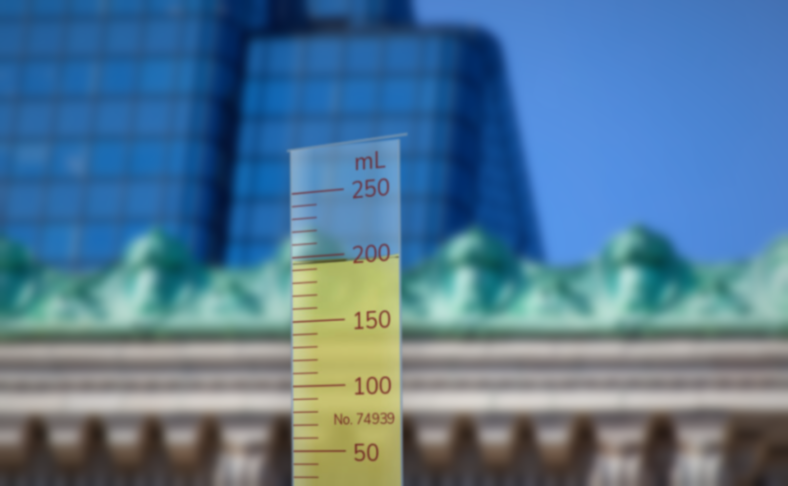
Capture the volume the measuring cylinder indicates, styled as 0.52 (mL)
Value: 195 (mL)
